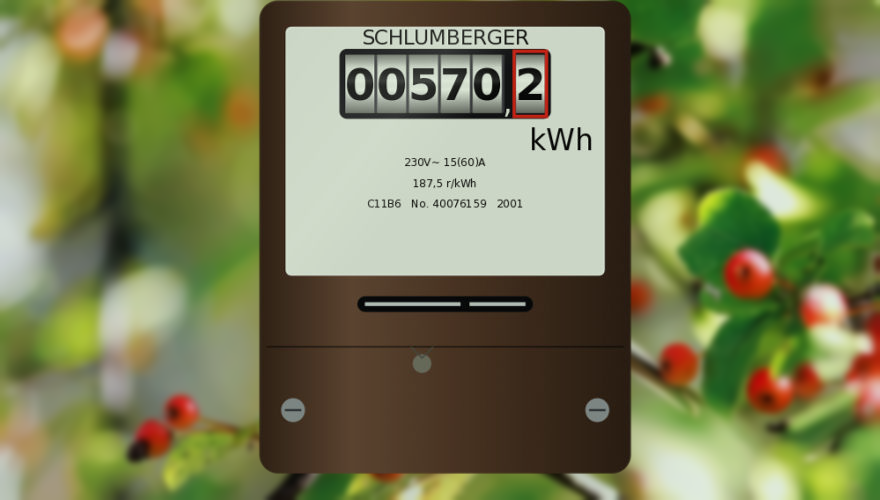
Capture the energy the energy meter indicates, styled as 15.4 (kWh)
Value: 570.2 (kWh)
